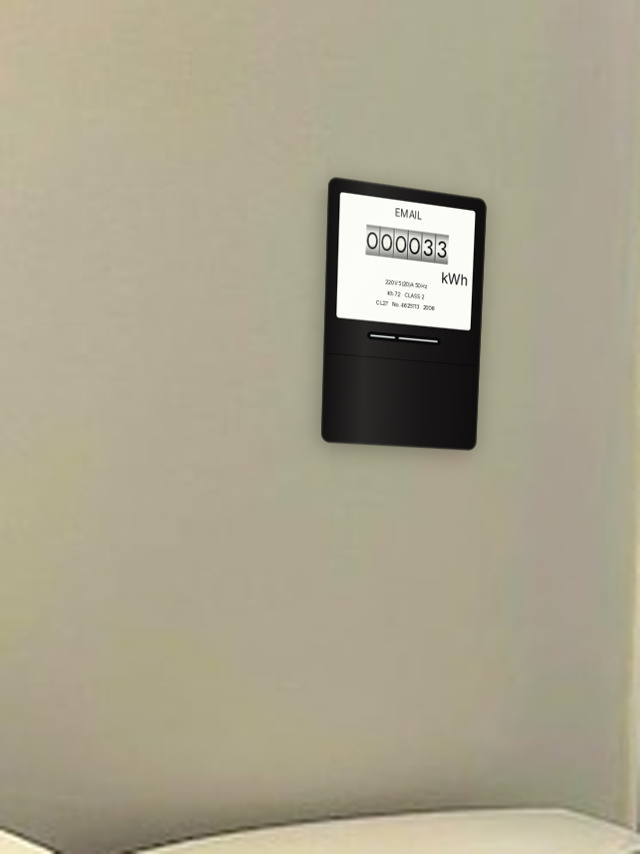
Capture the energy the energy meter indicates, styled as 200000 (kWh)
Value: 33 (kWh)
